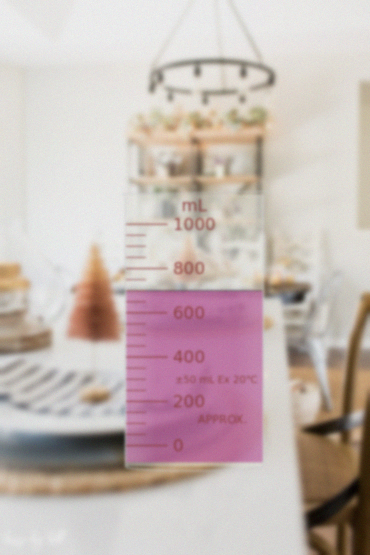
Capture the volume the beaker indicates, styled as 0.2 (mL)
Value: 700 (mL)
